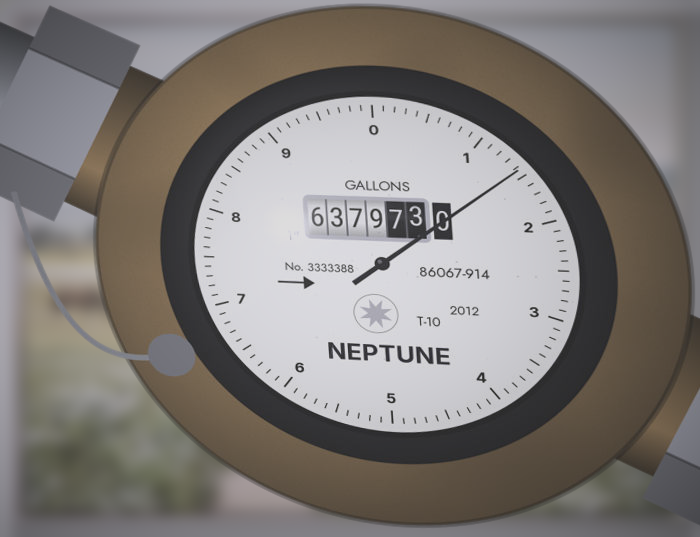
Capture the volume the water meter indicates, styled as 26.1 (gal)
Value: 6379731.4 (gal)
